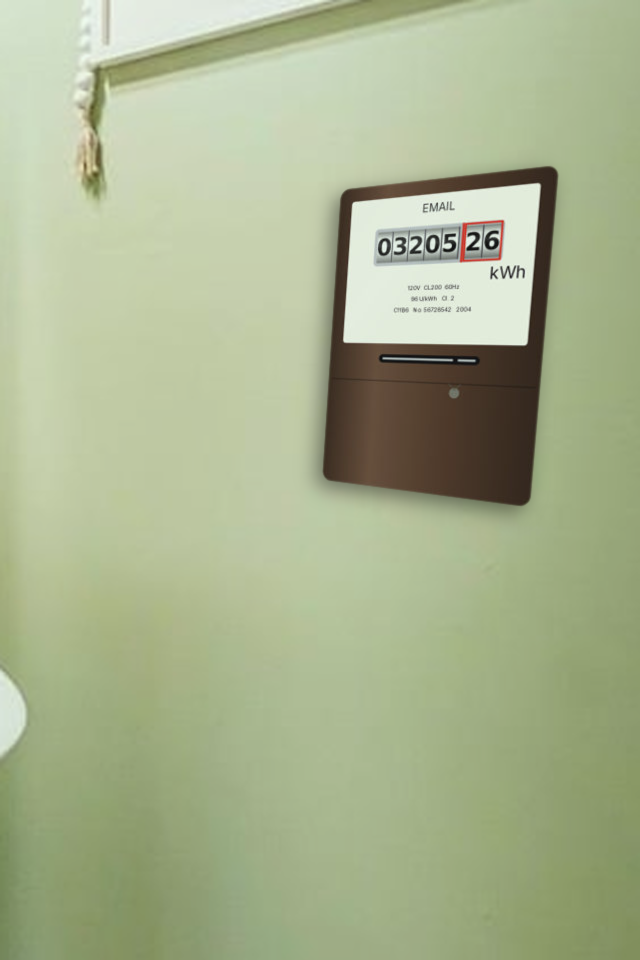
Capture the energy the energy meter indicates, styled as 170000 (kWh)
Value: 3205.26 (kWh)
